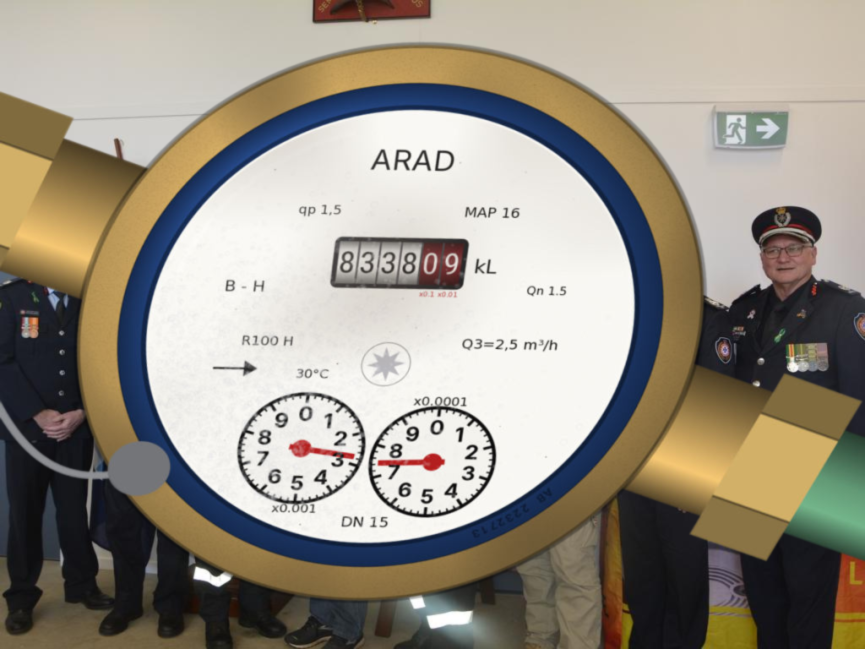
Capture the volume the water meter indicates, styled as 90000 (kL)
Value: 8338.0927 (kL)
